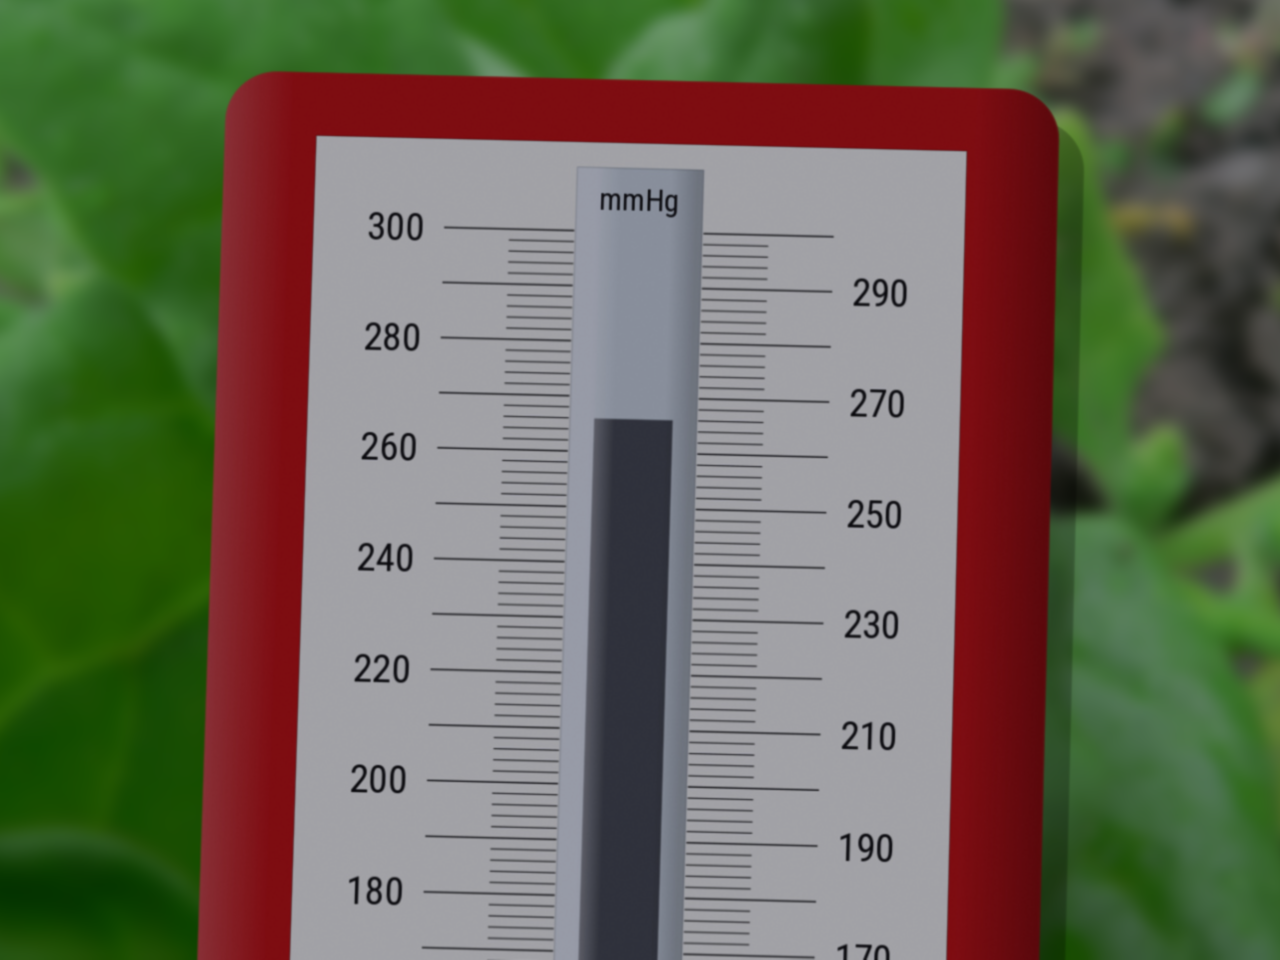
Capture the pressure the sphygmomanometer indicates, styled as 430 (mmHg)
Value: 266 (mmHg)
